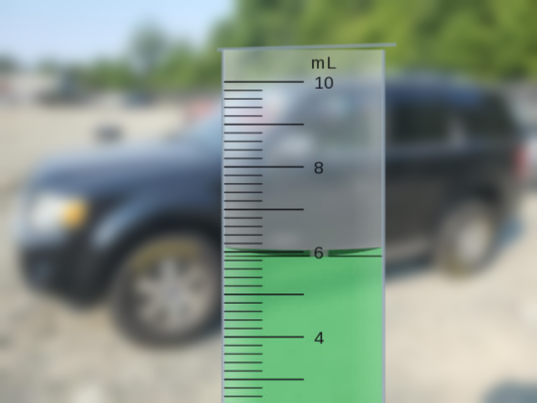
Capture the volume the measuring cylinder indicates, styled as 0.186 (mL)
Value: 5.9 (mL)
